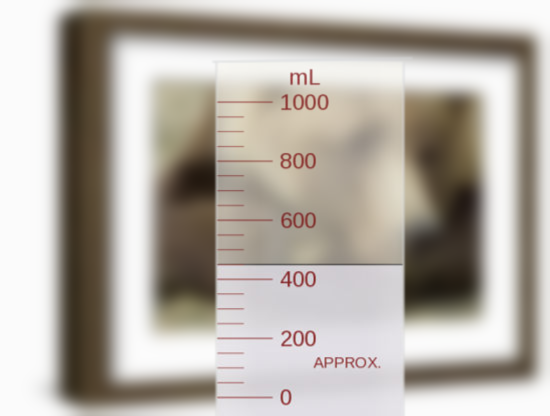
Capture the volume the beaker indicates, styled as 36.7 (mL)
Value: 450 (mL)
